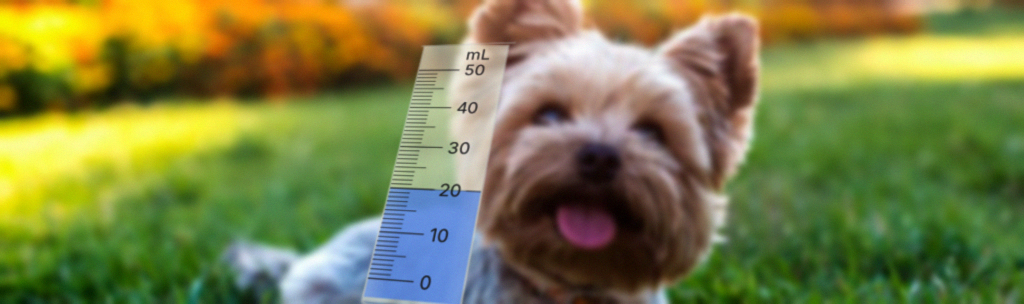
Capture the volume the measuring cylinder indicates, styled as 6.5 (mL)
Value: 20 (mL)
